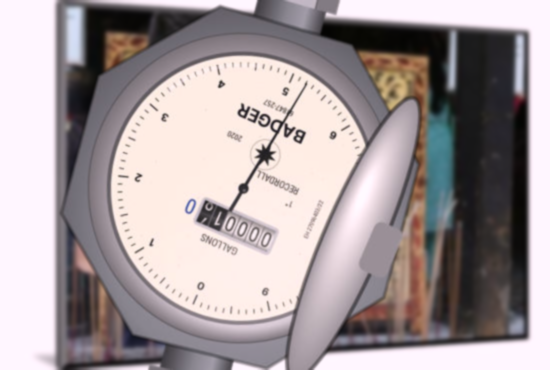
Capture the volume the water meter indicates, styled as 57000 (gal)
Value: 175.2 (gal)
